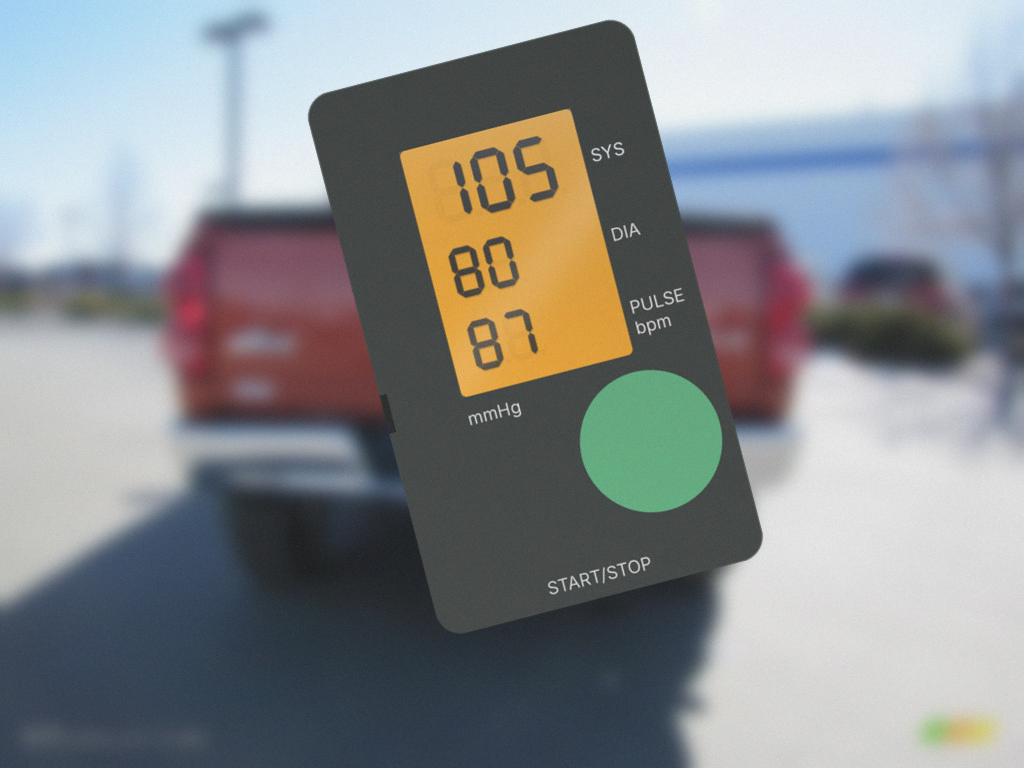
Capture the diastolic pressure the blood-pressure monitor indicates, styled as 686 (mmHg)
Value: 80 (mmHg)
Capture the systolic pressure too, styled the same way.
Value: 105 (mmHg)
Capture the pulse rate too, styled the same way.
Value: 87 (bpm)
